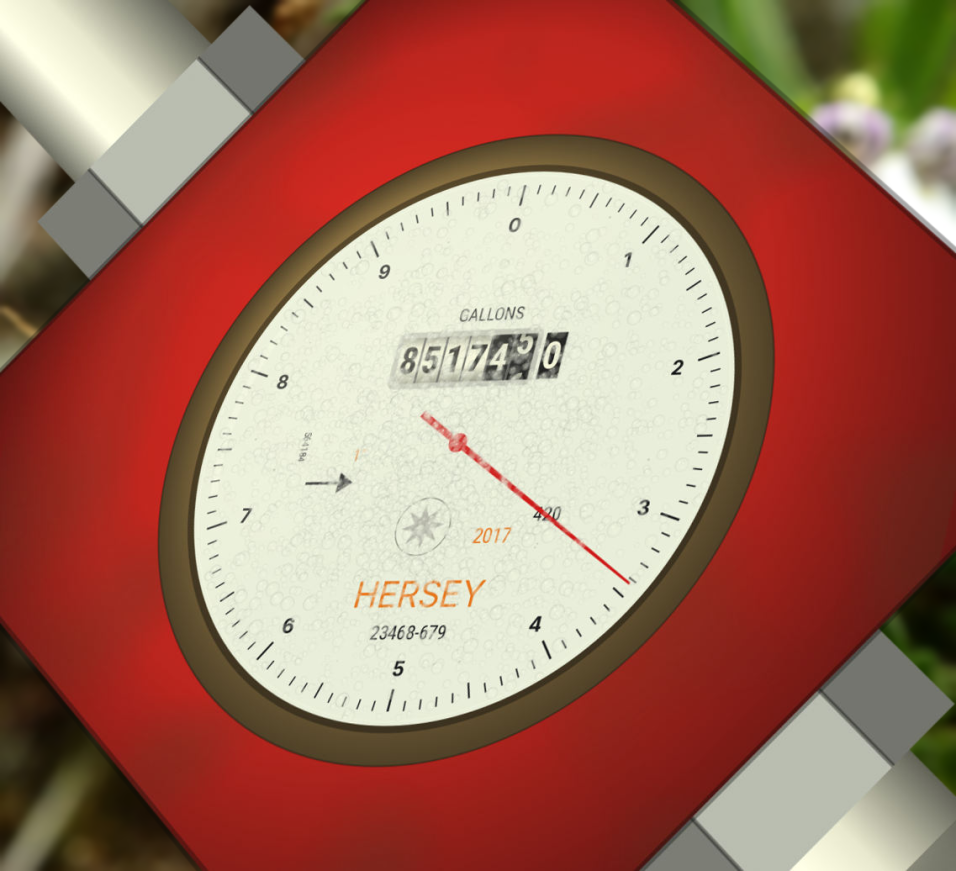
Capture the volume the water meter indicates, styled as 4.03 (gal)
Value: 8517453.4 (gal)
